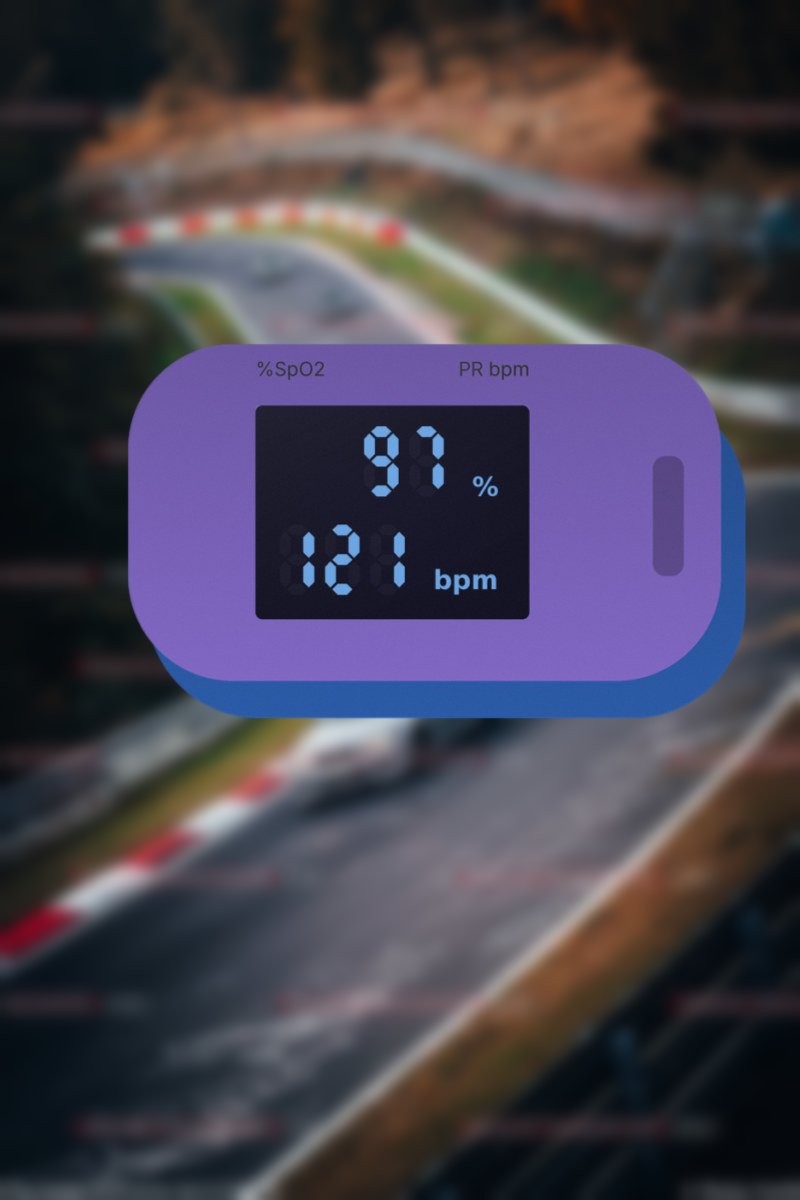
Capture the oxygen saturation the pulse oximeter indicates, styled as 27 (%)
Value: 97 (%)
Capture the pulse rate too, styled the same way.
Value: 121 (bpm)
